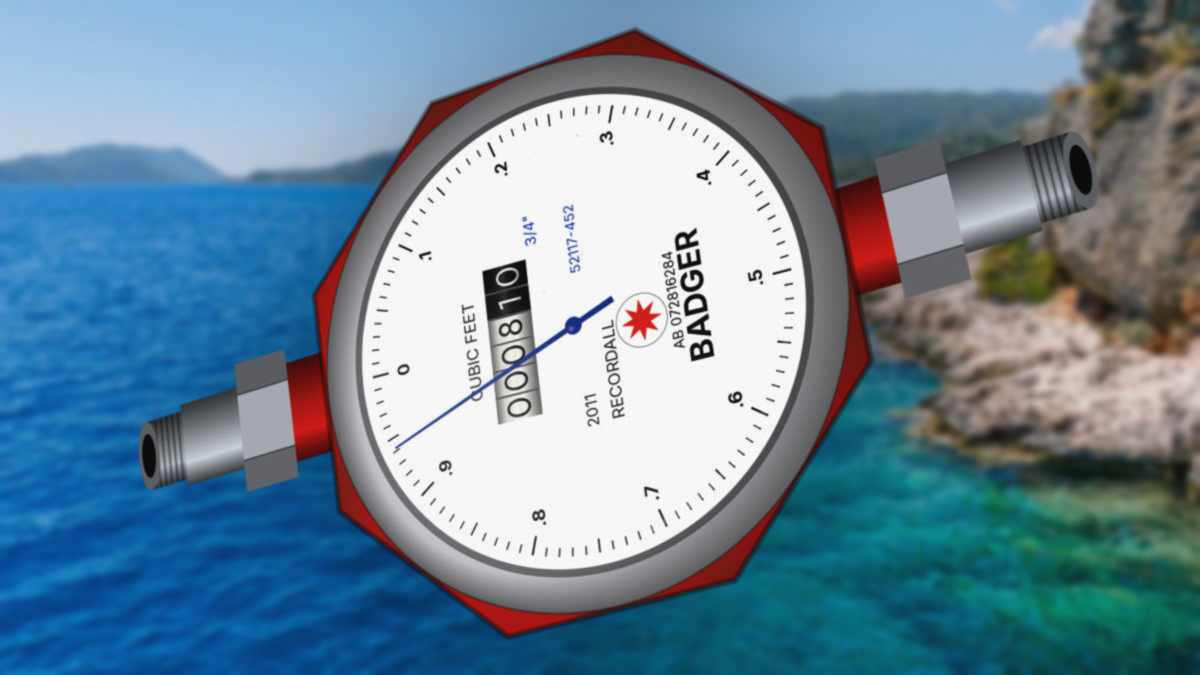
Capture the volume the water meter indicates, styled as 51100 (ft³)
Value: 809.94 (ft³)
